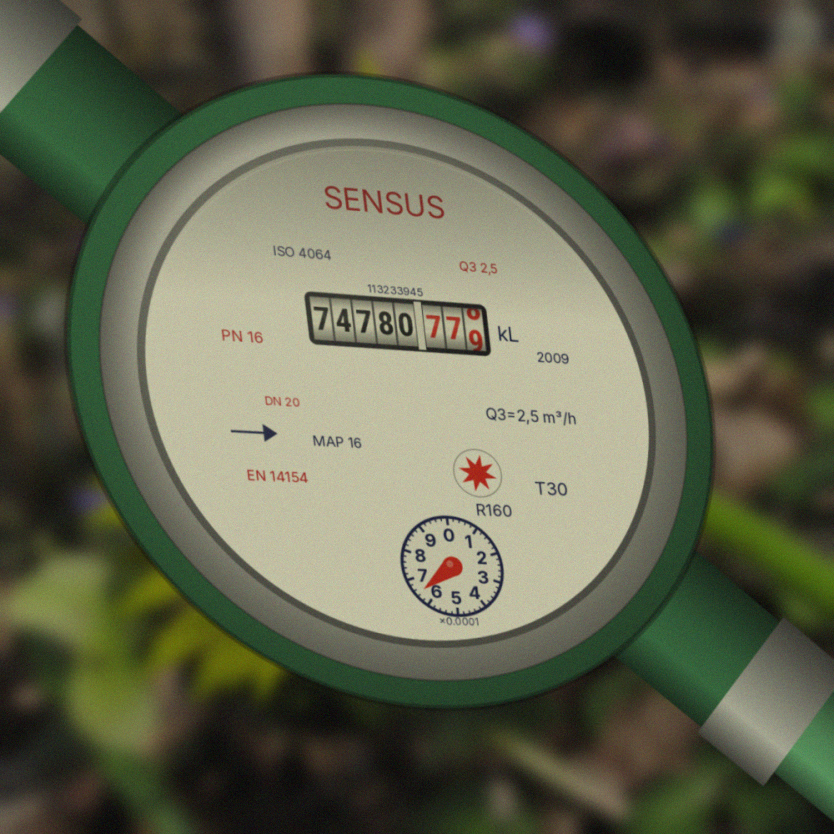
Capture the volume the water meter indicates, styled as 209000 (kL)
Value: 74780.7786 (kL)
